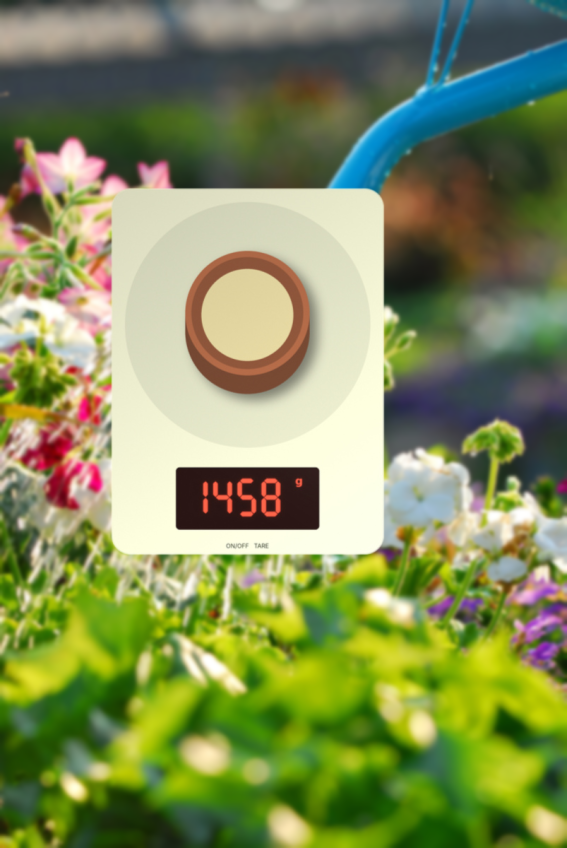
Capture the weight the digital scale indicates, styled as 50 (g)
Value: 1458 (g)
